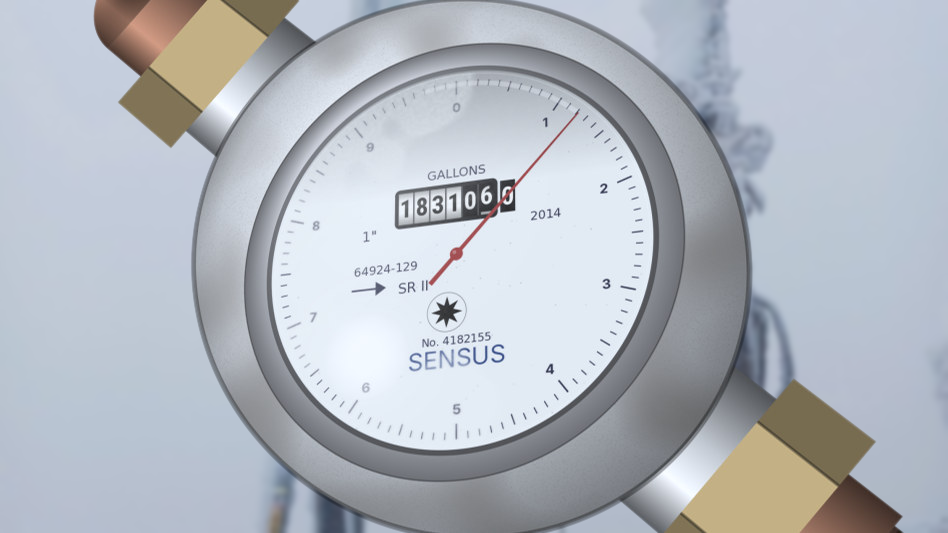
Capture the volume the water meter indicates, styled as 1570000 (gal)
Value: 1831061.2 (gal)
